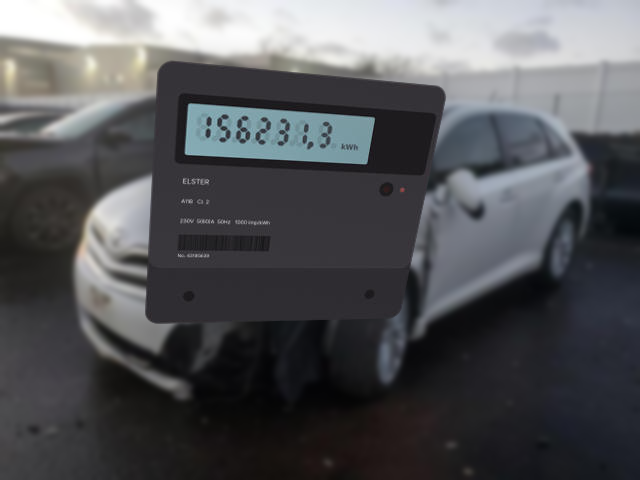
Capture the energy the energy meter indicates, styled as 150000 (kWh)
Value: 156231.3 (kWh)
